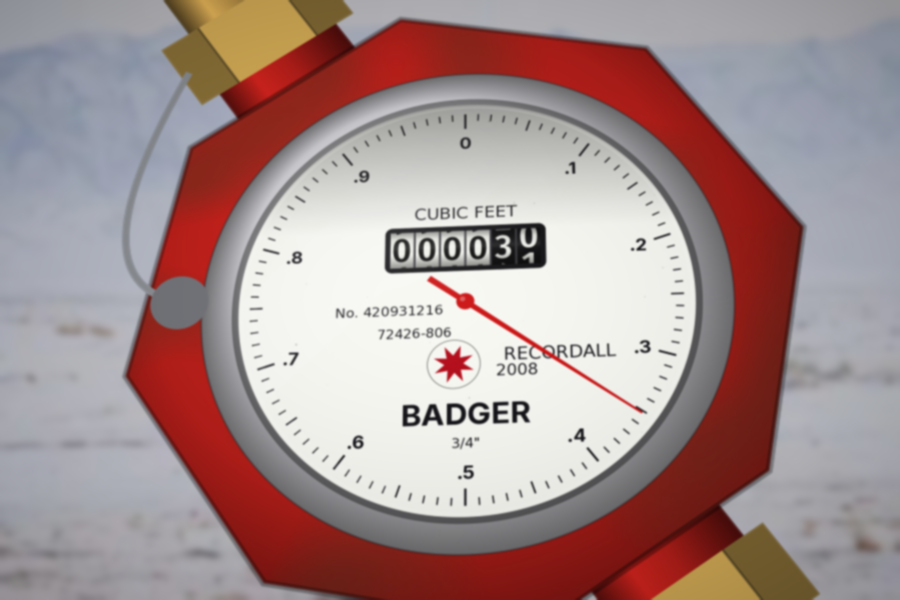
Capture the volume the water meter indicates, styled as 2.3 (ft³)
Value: 30.35 (ft³)
